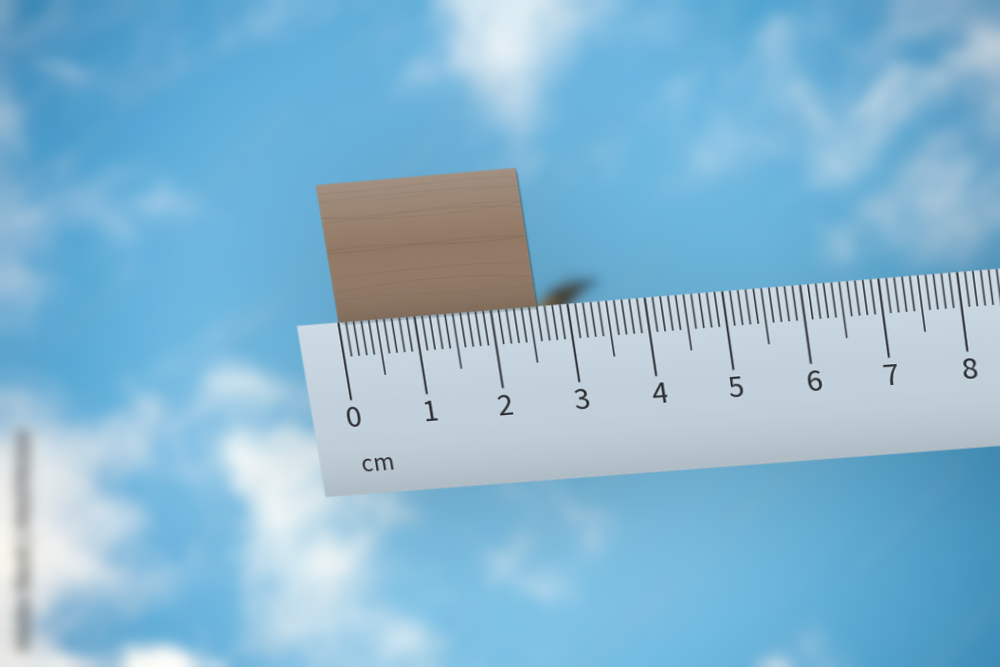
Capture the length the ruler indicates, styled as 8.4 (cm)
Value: 2.6 (cm)
